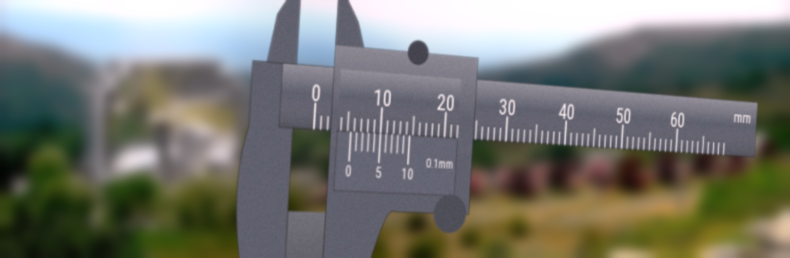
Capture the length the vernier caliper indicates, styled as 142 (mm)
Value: 5.5 (mm)
